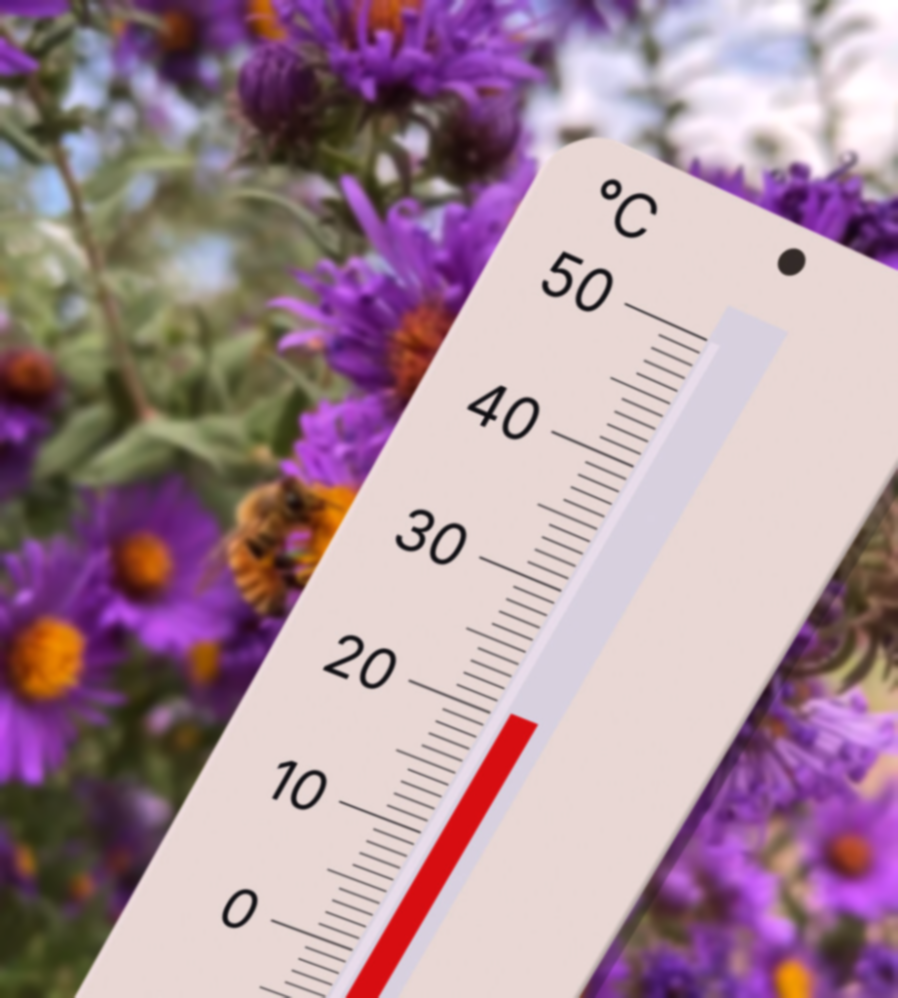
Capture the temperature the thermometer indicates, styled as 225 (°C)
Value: 20.5 (°C)
